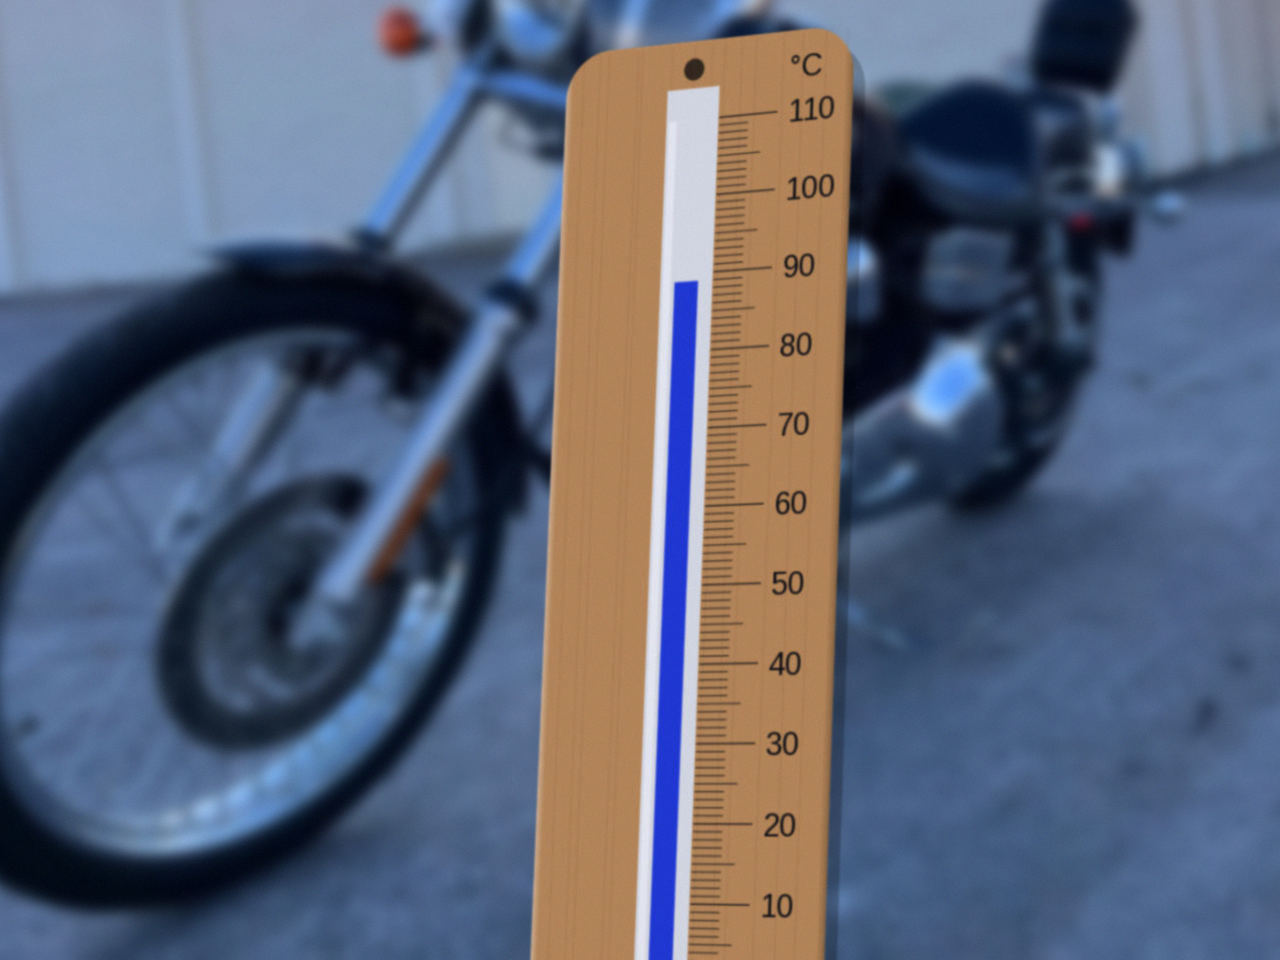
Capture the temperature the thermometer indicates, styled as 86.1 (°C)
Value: 89 (°C)
